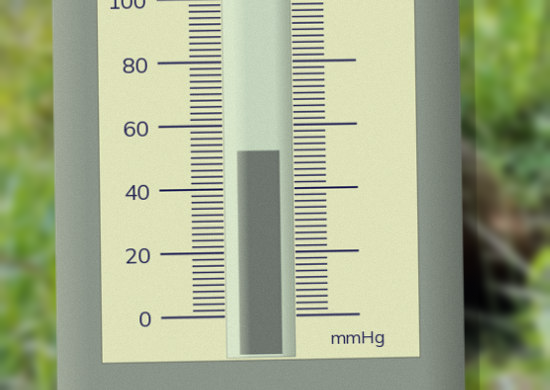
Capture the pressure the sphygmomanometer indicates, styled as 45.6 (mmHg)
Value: 52 (mmHg)
